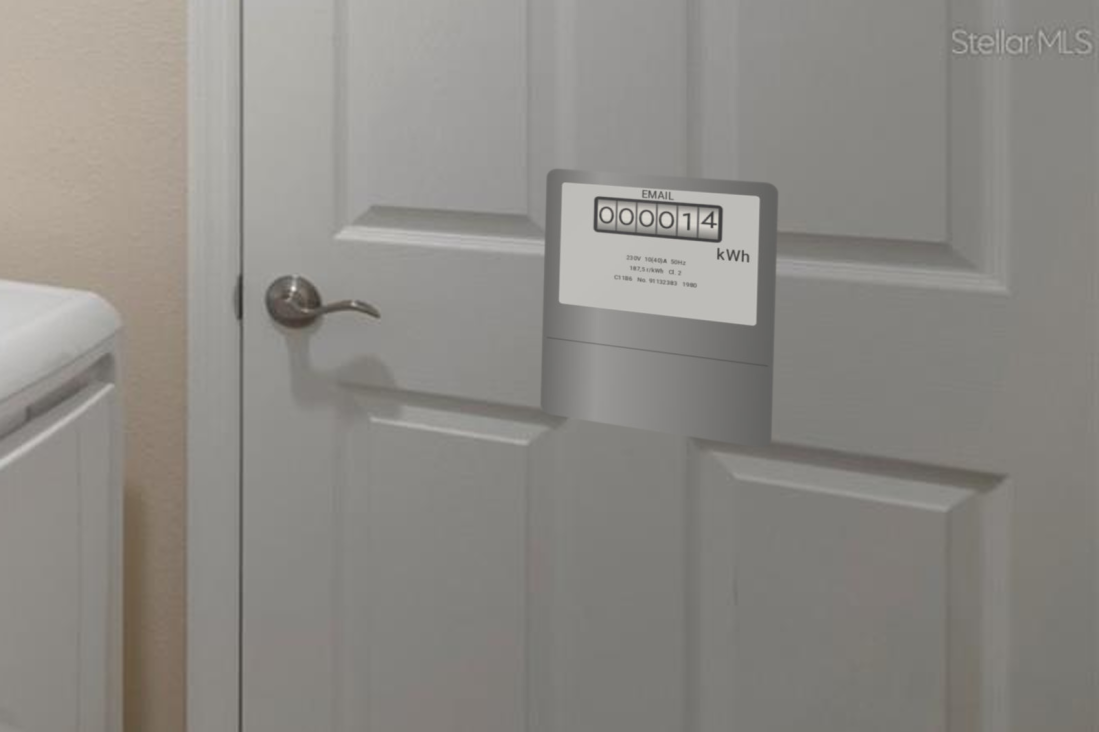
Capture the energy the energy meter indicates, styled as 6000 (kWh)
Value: 14 (kWh)
